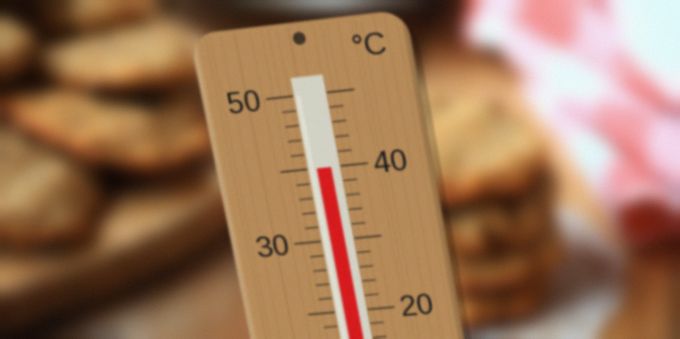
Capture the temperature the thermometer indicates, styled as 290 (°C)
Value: 40 (°C)
